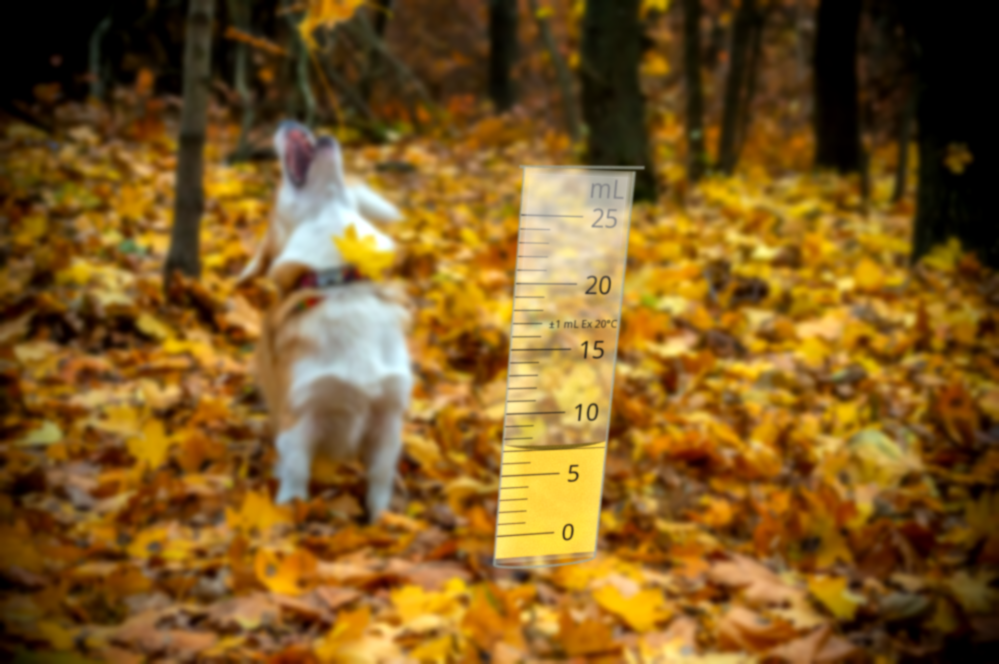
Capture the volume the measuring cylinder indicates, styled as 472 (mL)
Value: 7 (mL)
